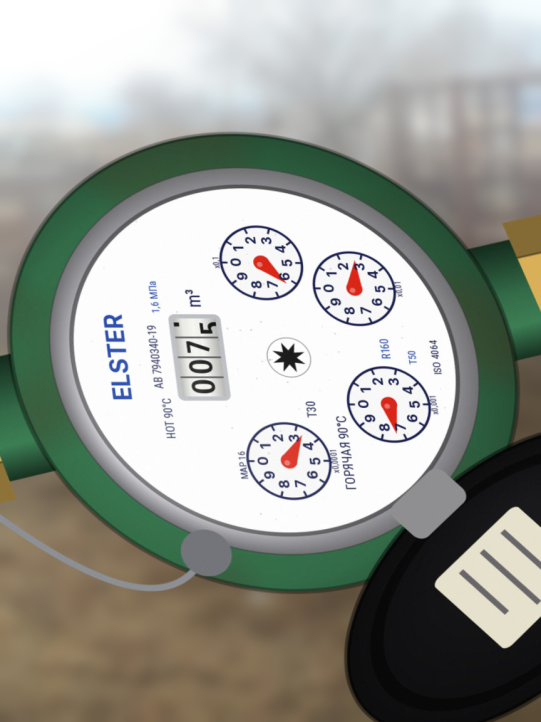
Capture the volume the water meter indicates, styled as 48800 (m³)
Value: 74.6273 (m³)
